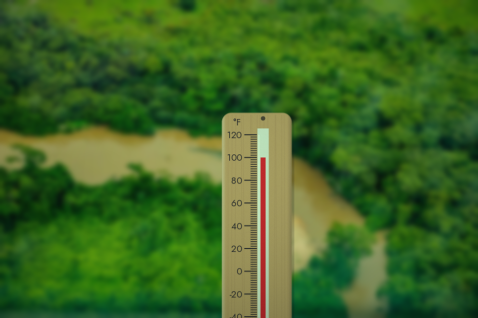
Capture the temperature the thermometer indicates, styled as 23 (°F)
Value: 100 (°F)
